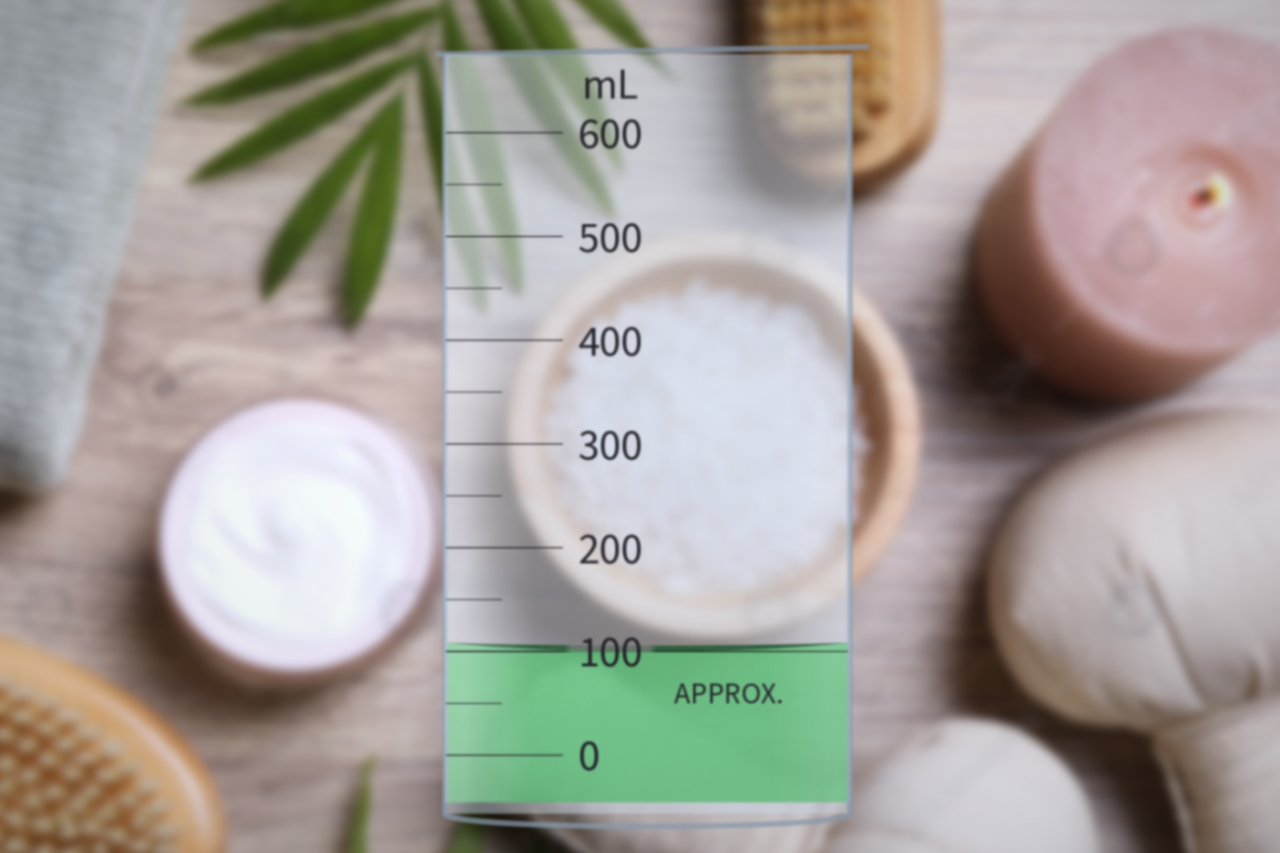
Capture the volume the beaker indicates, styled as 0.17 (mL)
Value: 100 (mL)
